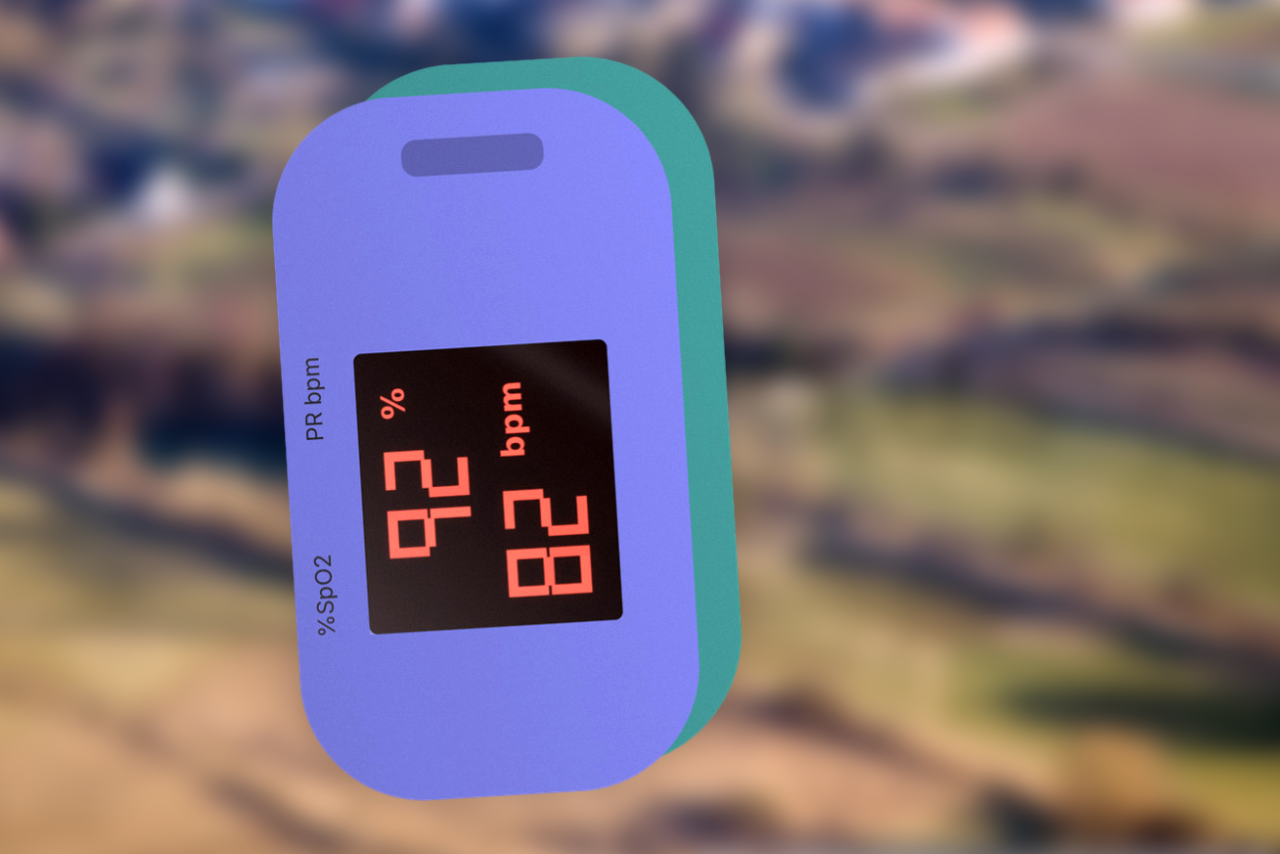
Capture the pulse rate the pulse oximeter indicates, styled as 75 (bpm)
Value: 82 (bpm)
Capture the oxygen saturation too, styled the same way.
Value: 92 (%)
